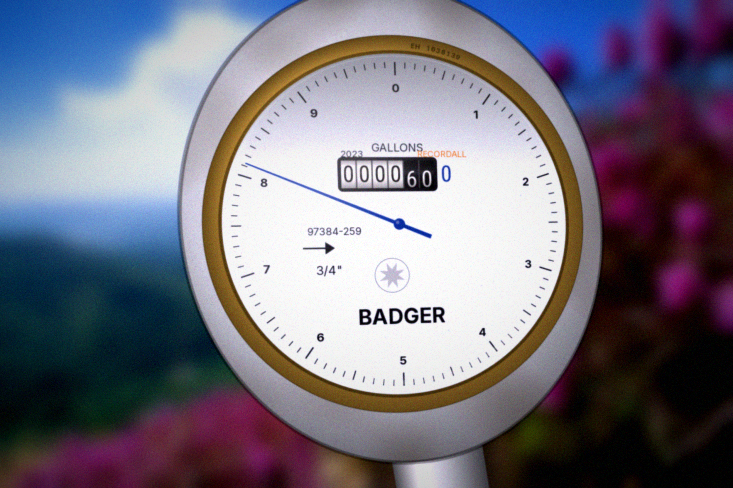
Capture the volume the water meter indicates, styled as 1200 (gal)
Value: 598.1 (gal)
